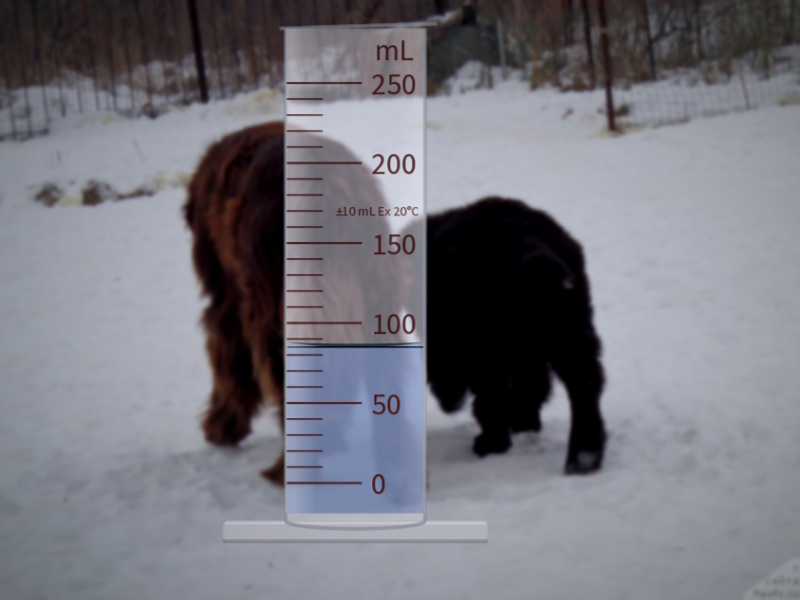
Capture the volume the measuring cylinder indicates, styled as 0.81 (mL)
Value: 85 (mL)
